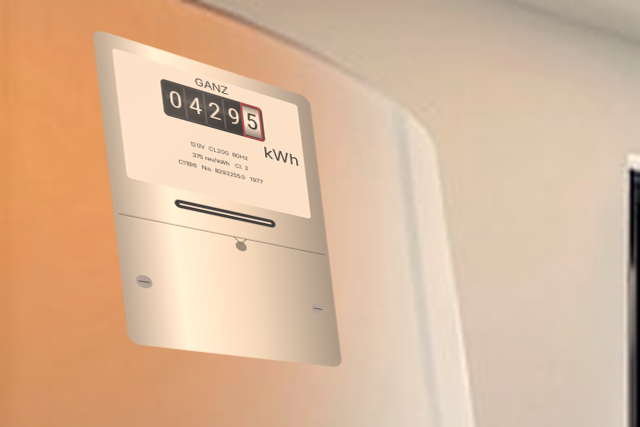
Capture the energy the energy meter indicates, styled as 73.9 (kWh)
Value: 429.5 (kWh)
